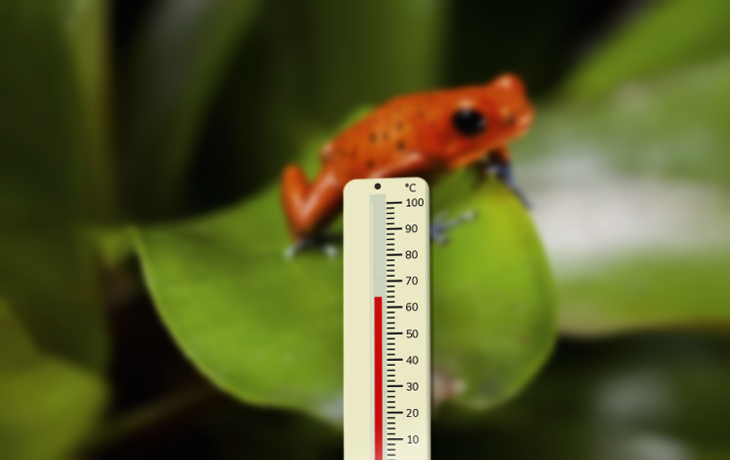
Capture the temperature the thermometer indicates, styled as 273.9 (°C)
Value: 64 (°C)
